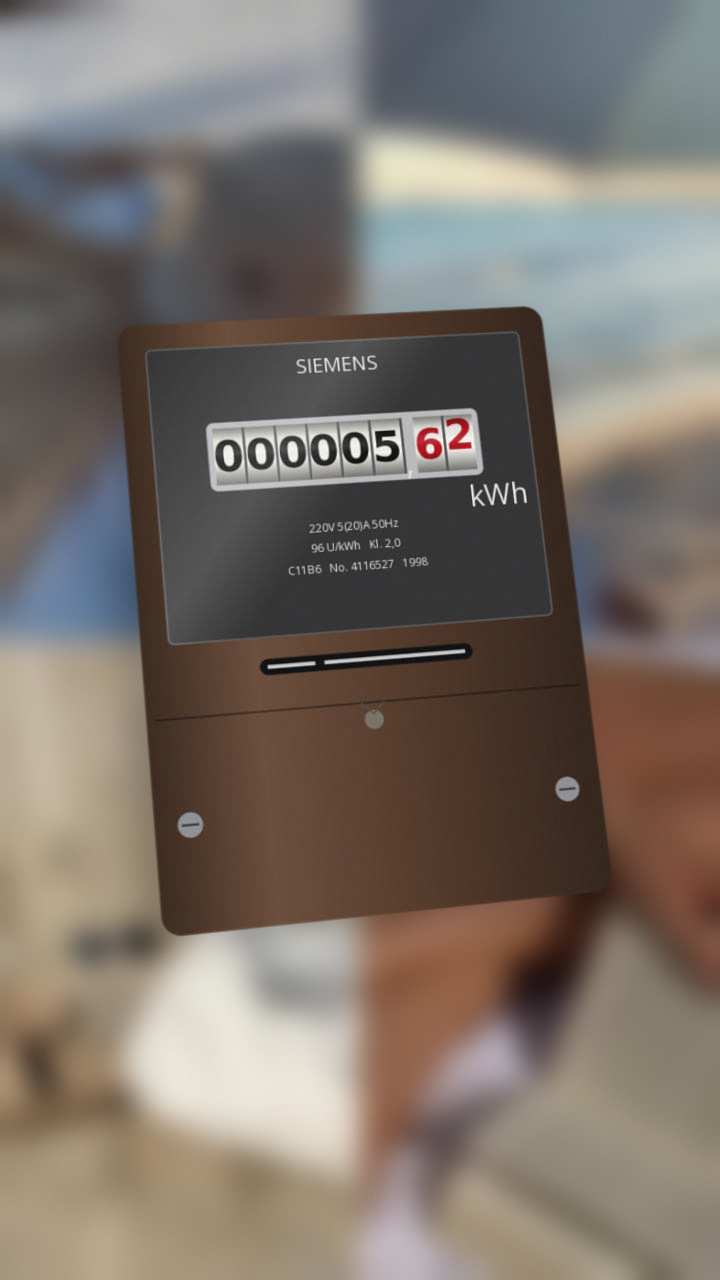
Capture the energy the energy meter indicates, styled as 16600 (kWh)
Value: 5.62 (kWh)
